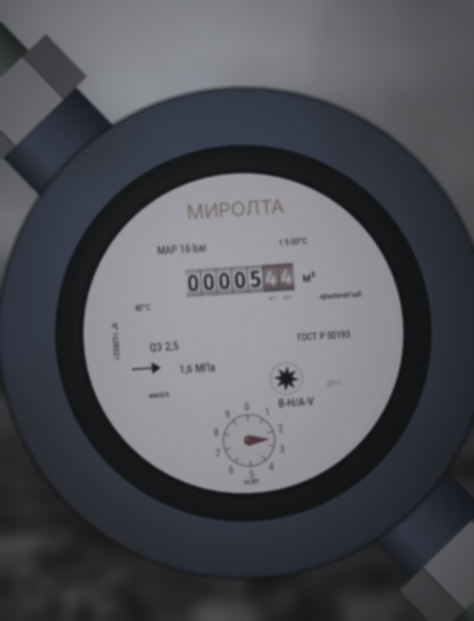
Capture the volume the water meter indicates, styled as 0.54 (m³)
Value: 5.442 (m³)
